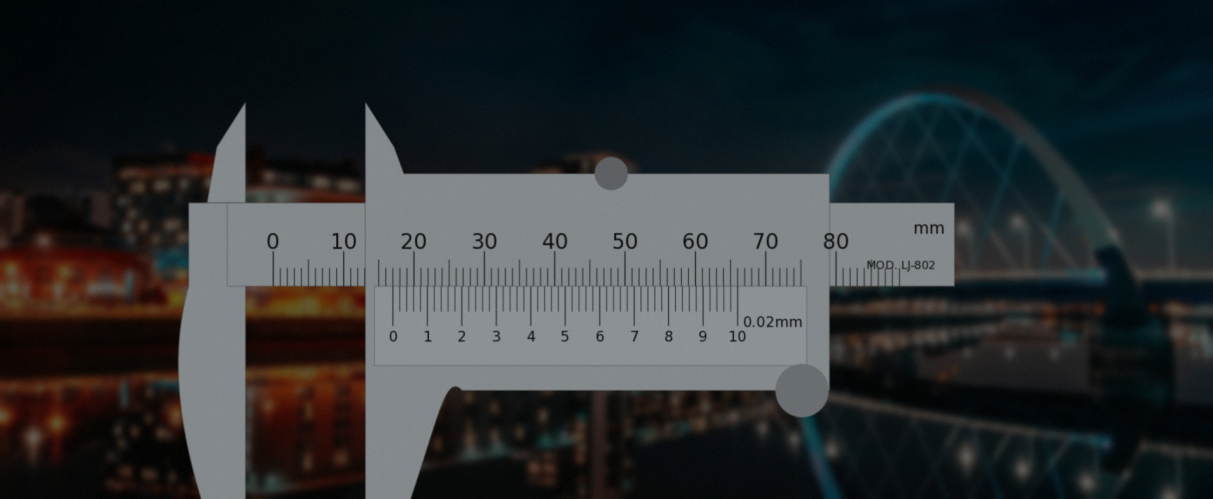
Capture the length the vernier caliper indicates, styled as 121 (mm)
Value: 17.0 (mm)
